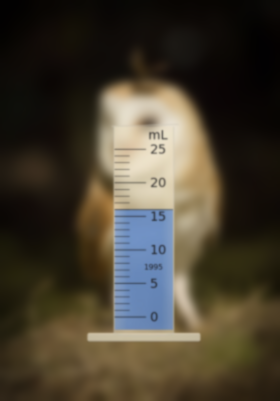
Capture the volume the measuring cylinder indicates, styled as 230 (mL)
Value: 16 (mL)
